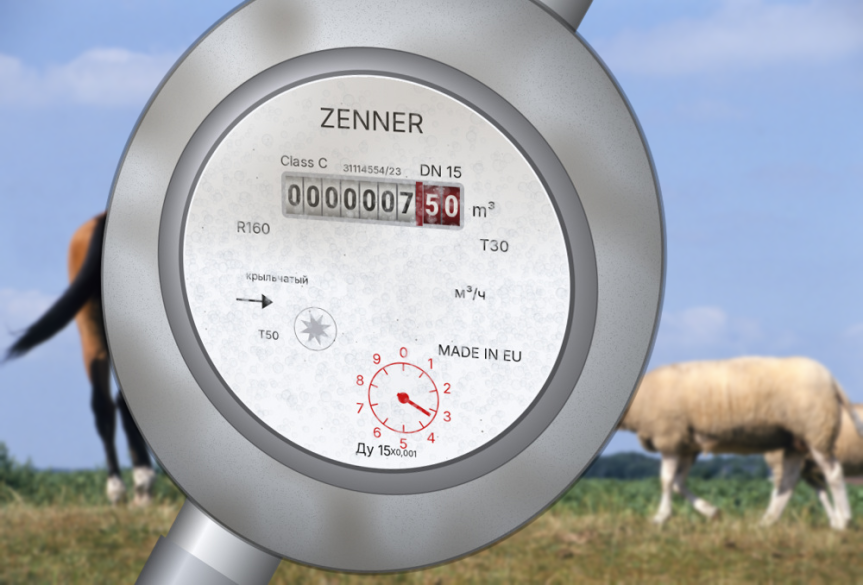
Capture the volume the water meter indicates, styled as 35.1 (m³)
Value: 7.503 (m³)
